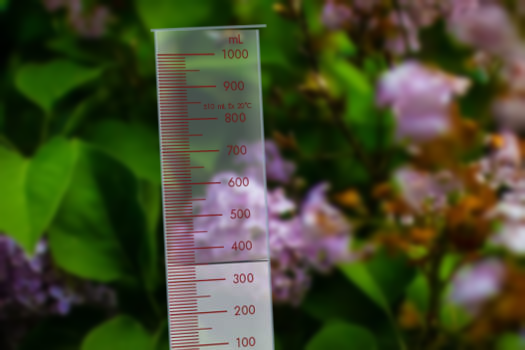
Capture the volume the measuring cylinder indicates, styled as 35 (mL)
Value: 350 (mL)
